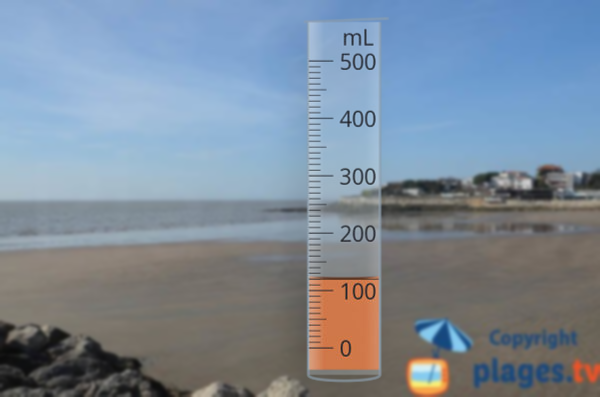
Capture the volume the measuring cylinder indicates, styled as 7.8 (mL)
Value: 120 (mL)
